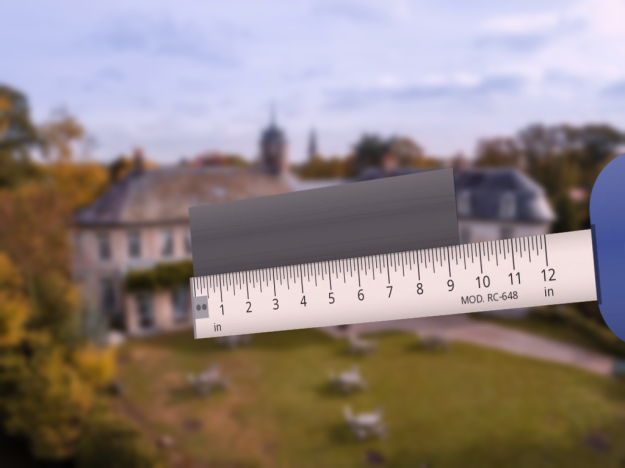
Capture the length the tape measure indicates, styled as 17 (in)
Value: 9.375 (in)
